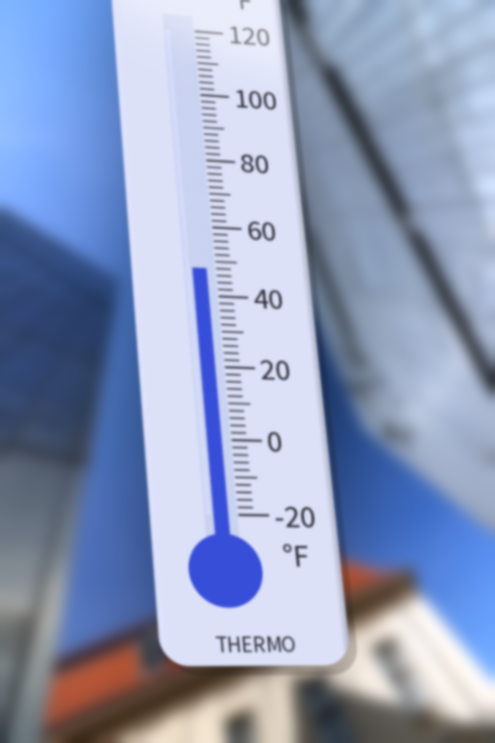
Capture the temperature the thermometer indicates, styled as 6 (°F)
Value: 48 (°F)
